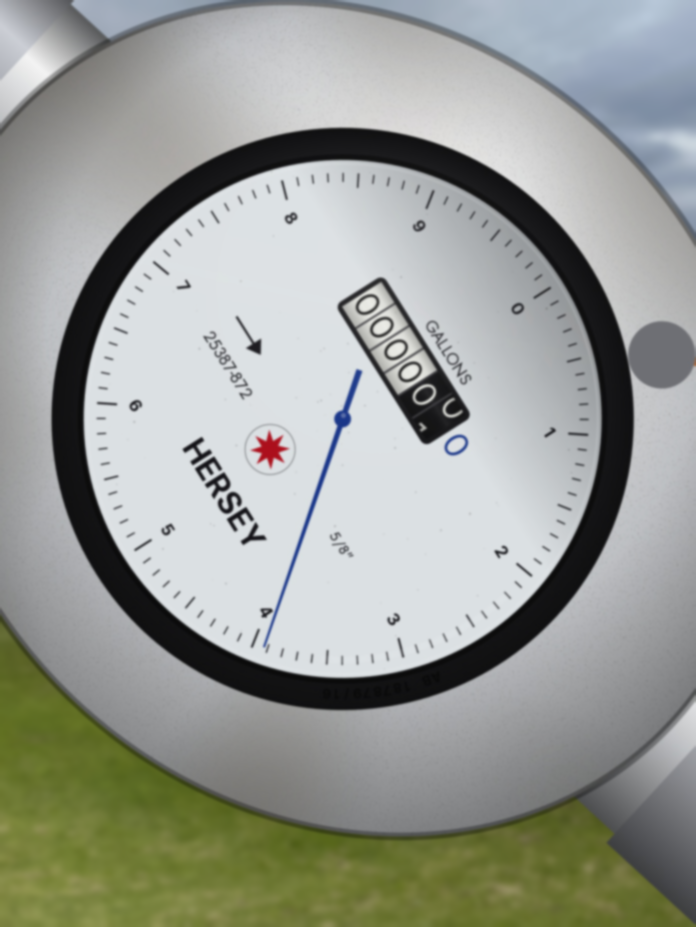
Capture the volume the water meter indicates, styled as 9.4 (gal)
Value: 3.9 (gal)
